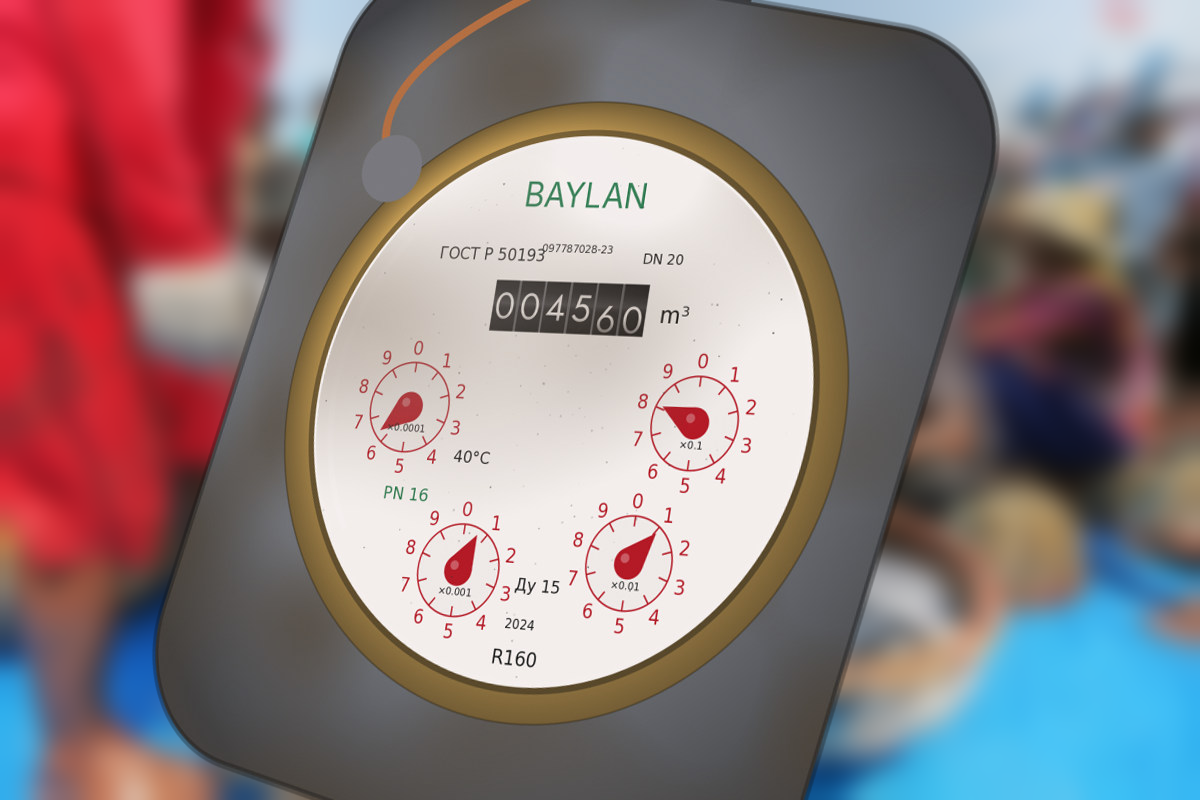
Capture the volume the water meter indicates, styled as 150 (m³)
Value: 4559.8106 (m³)
